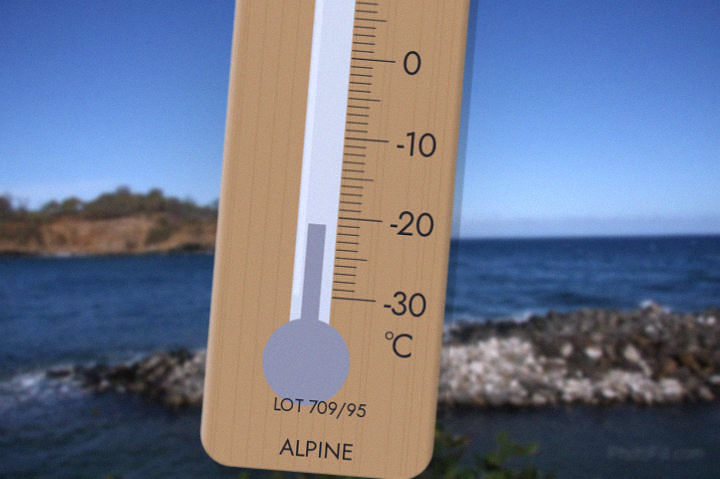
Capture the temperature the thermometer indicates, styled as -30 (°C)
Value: -21 (°C)
